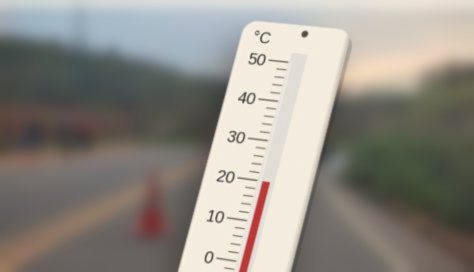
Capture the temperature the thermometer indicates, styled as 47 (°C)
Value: 20 (°C)
